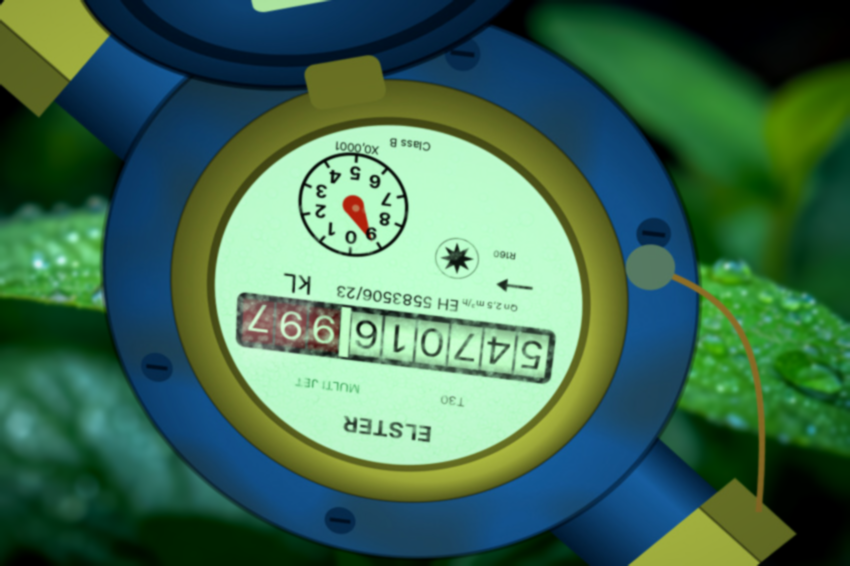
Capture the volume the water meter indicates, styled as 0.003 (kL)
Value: 547016.9969 (kL)
